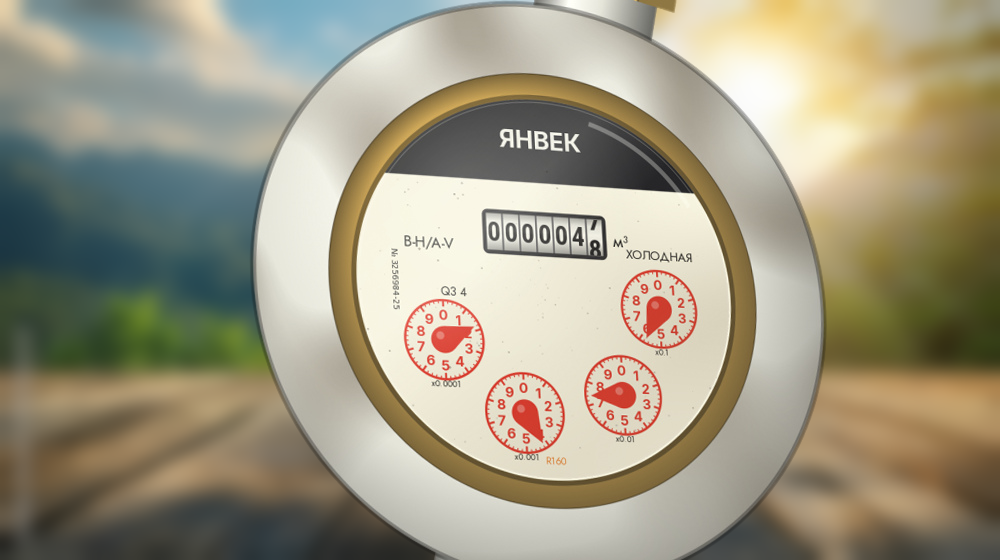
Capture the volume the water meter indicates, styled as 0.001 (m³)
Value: 47.5741 (m³)
